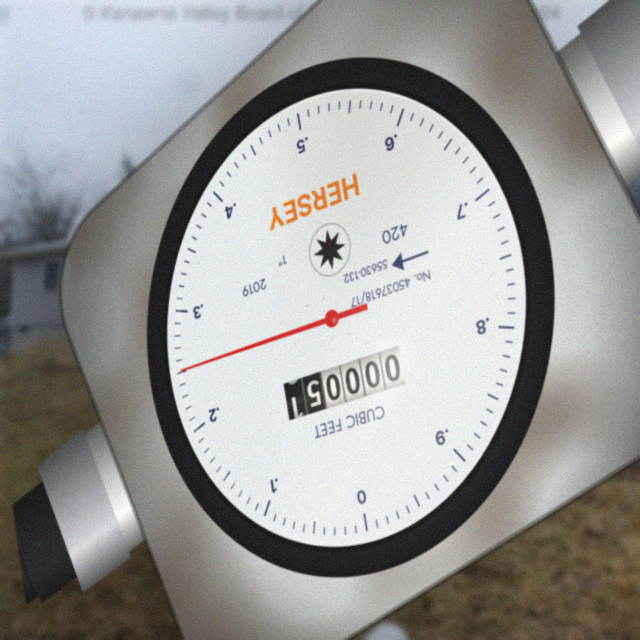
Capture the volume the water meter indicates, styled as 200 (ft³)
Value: 51.25 (ft³)
